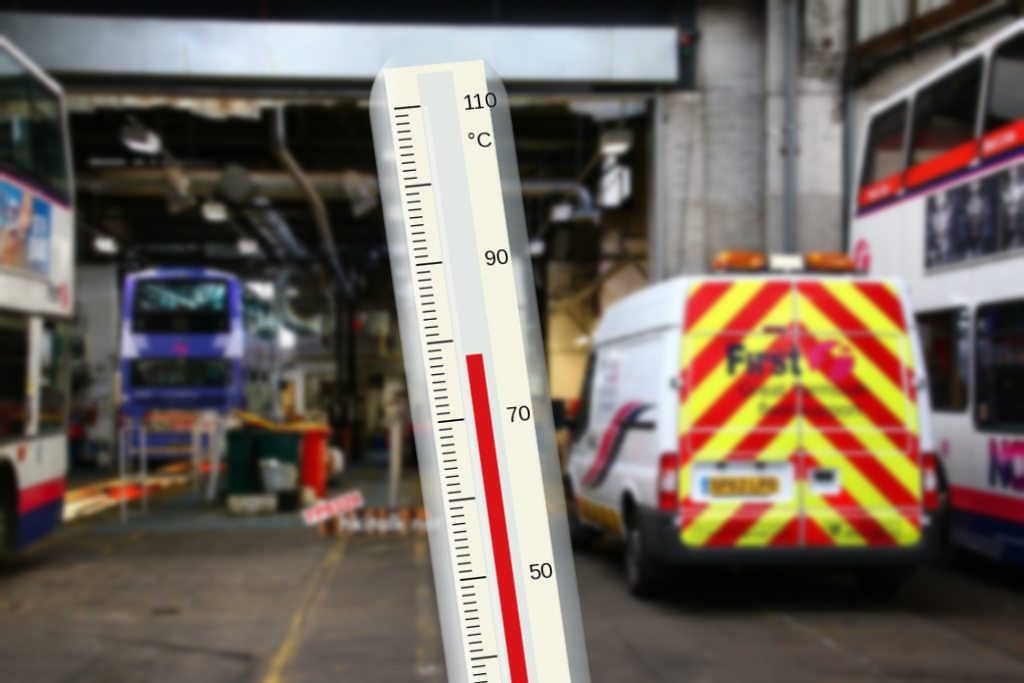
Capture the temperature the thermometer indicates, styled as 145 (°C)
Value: 78 (°C)
